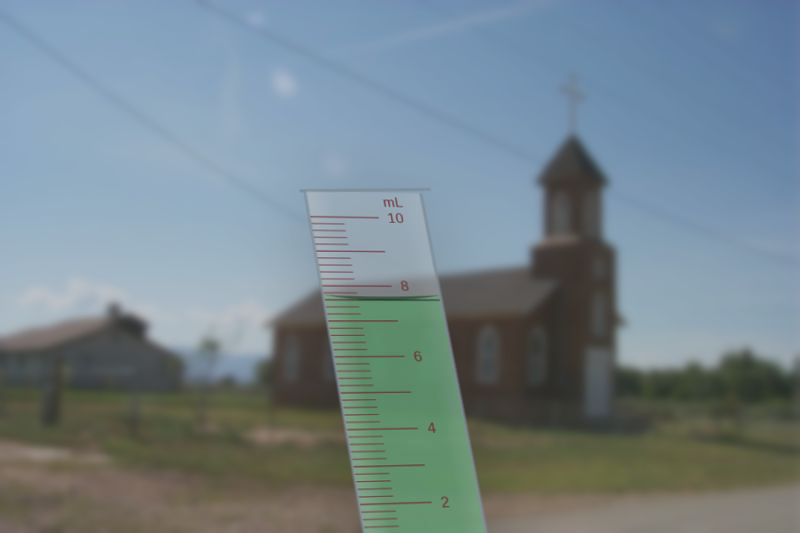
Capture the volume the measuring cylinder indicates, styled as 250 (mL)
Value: 7.6 (mL)
